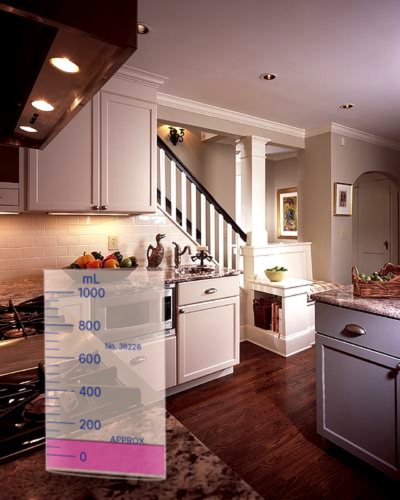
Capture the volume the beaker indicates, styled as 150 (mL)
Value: 100 (mL)
